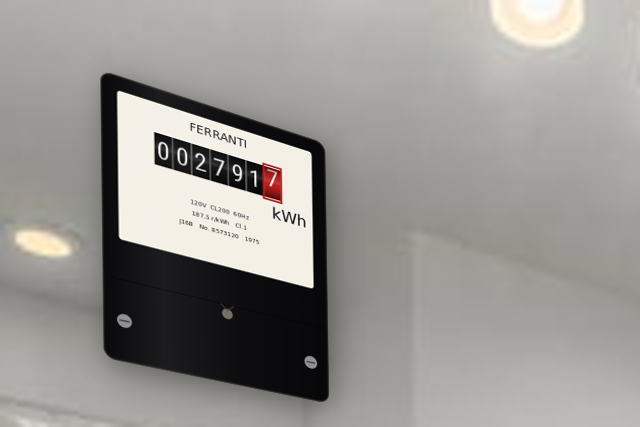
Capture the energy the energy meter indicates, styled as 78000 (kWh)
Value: 2791.7 (kWh)
